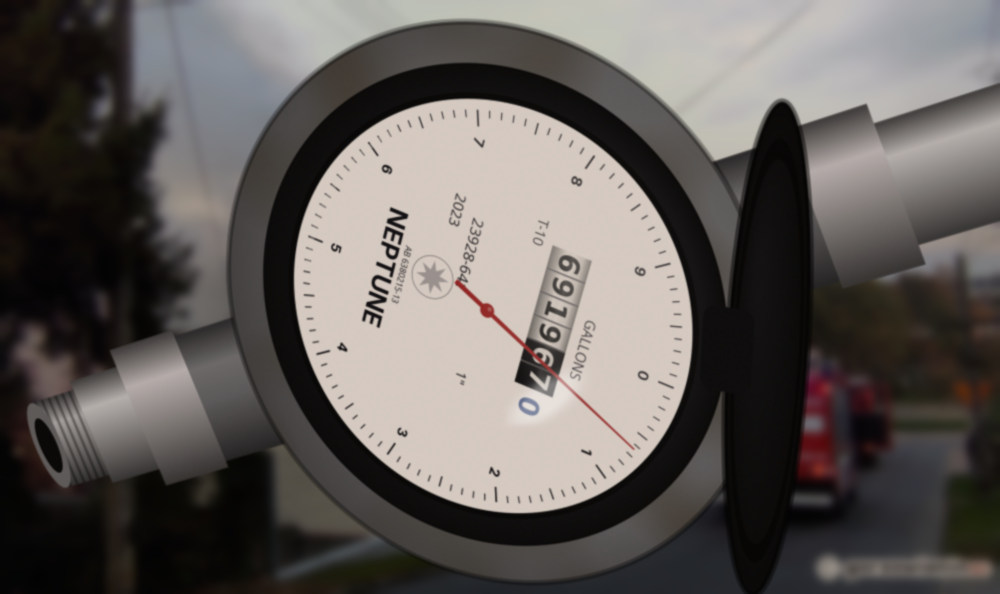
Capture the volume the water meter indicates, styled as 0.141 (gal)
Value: 6919670.6 (gal)
